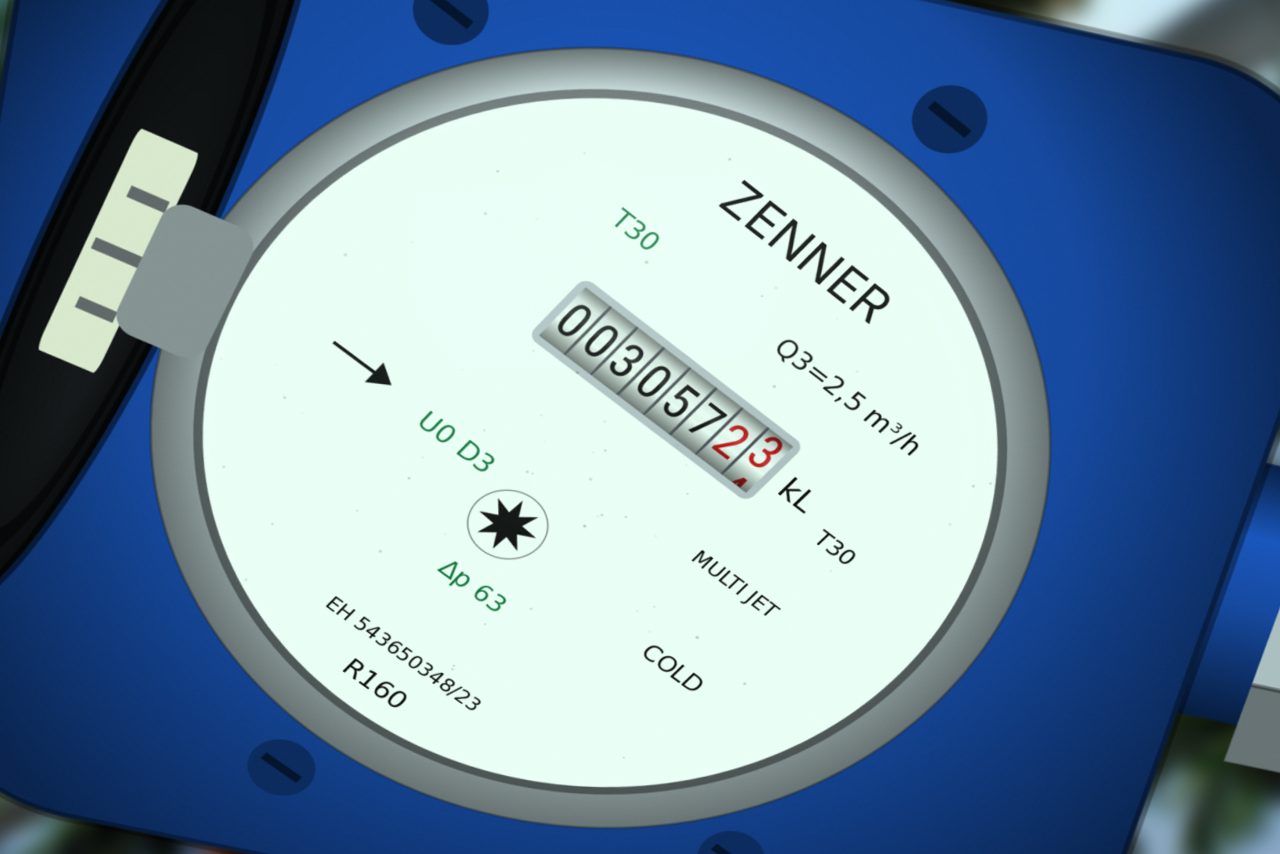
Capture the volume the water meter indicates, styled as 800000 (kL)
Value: 3057.23 (kL)
